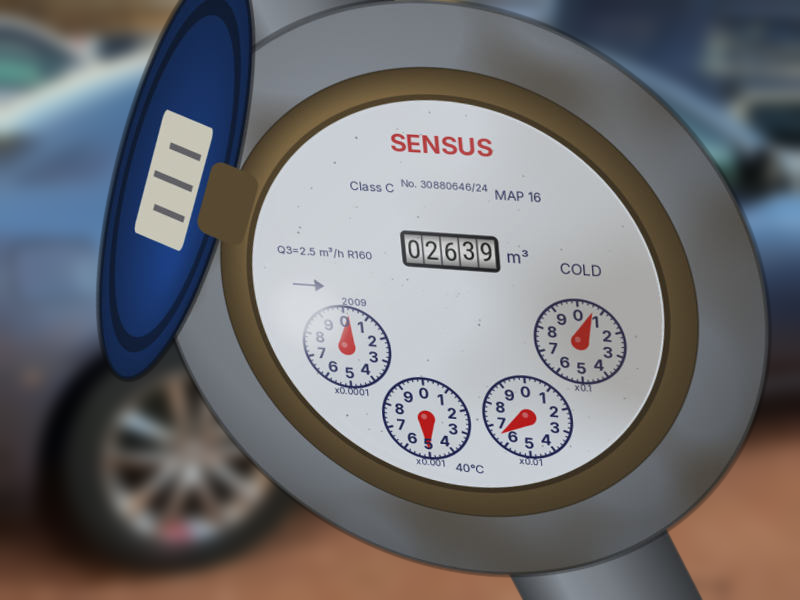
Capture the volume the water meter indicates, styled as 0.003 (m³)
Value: 2639.0650 (m³)
